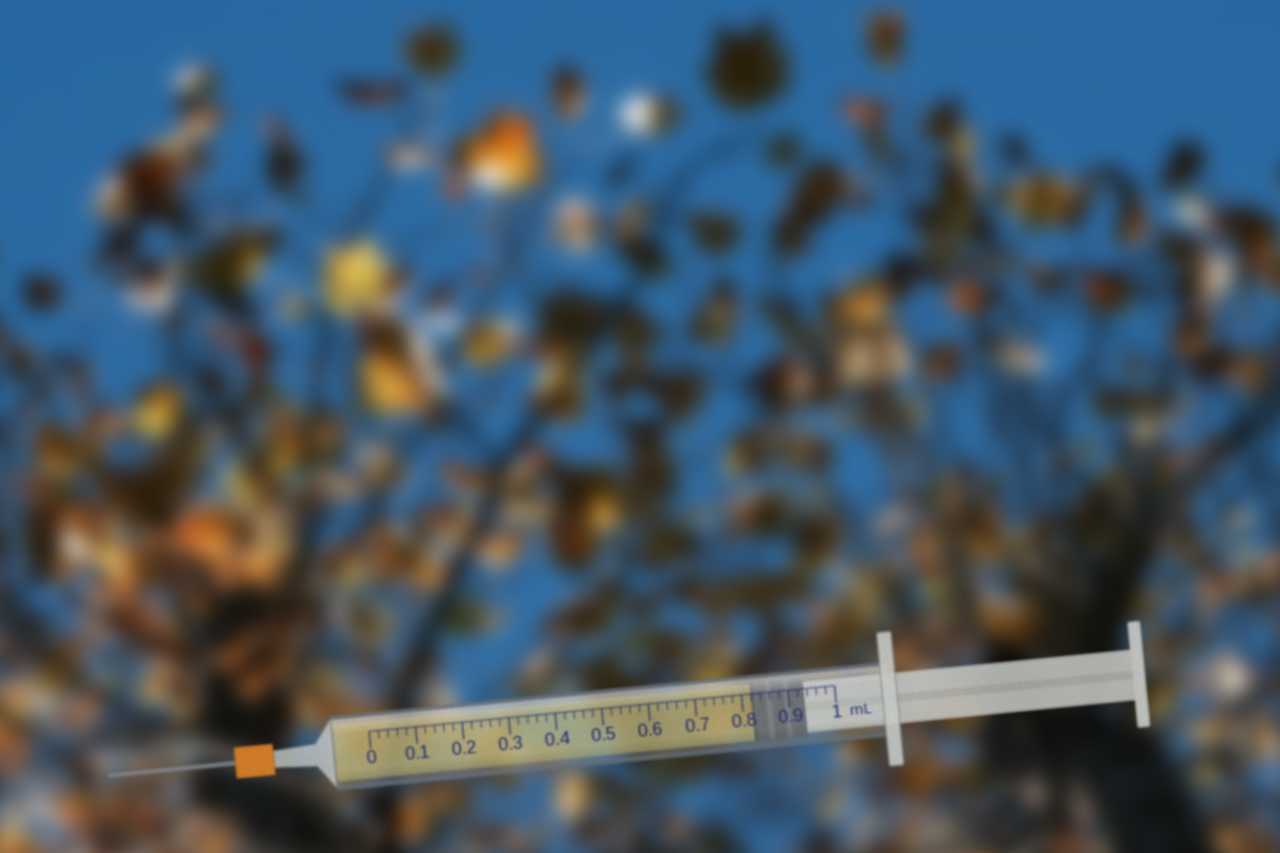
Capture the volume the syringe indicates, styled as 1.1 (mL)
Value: 0.82 (mL)
